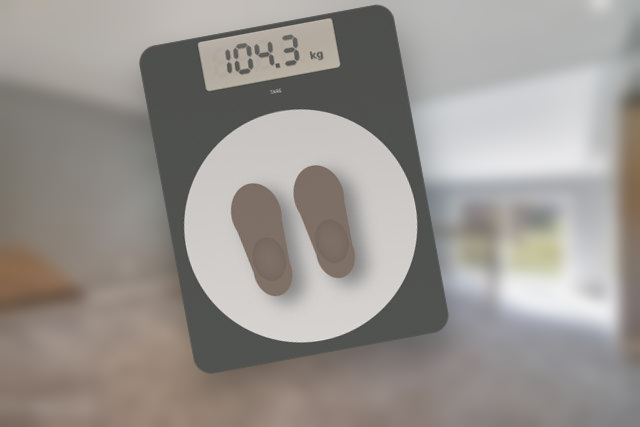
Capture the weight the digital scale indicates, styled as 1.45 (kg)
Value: 104.3 (kg)
